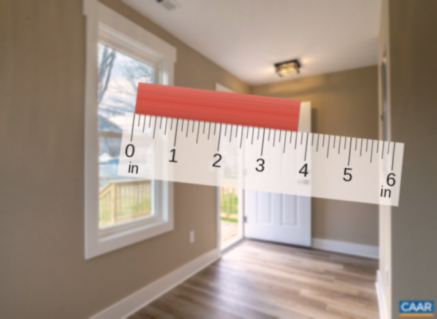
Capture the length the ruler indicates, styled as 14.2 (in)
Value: 3.75 (in)
